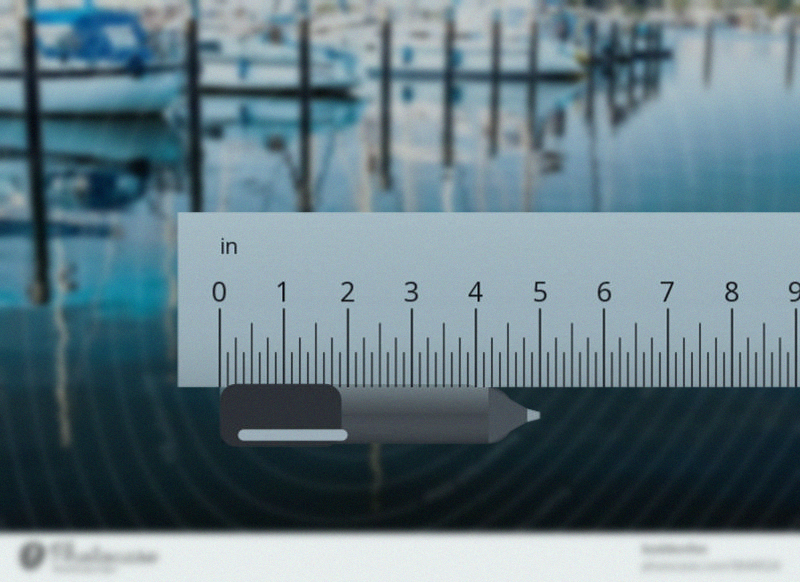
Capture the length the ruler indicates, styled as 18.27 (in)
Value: 5 (in)
